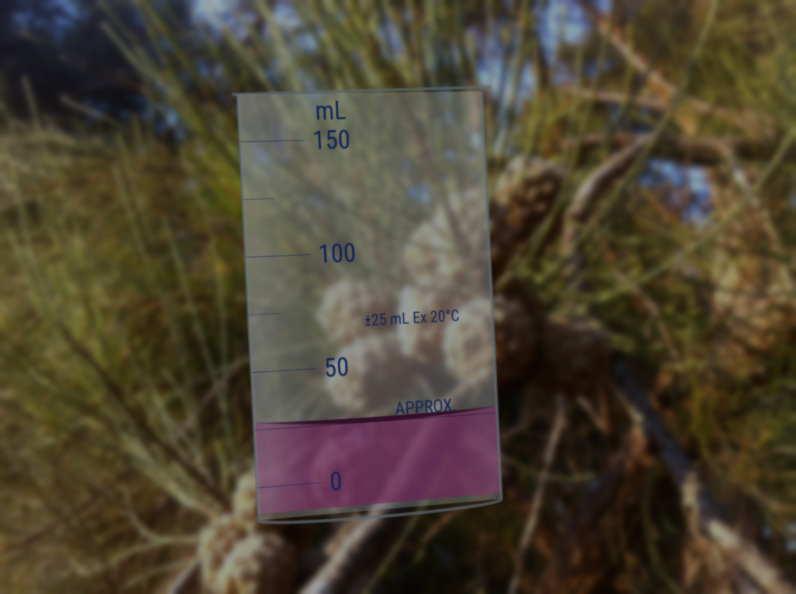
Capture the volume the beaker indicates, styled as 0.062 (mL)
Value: 25 (mL)
